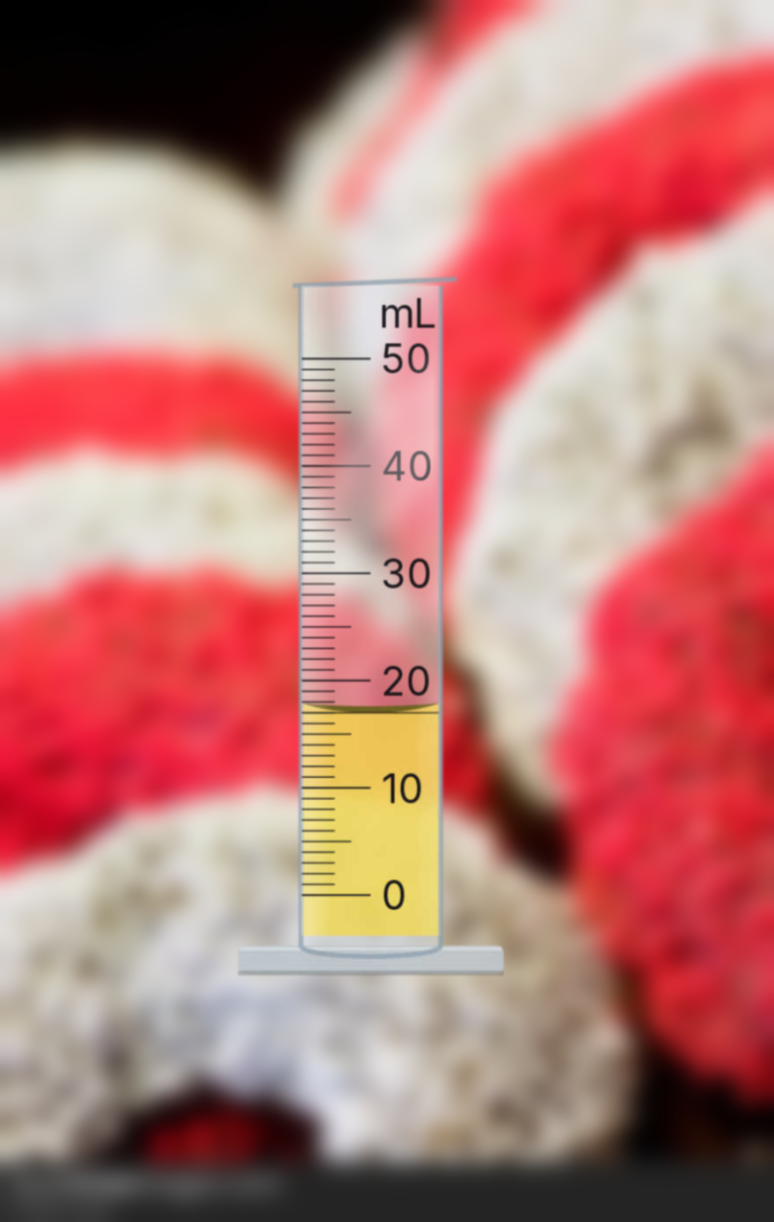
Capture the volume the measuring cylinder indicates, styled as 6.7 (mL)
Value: 17 (mL)
